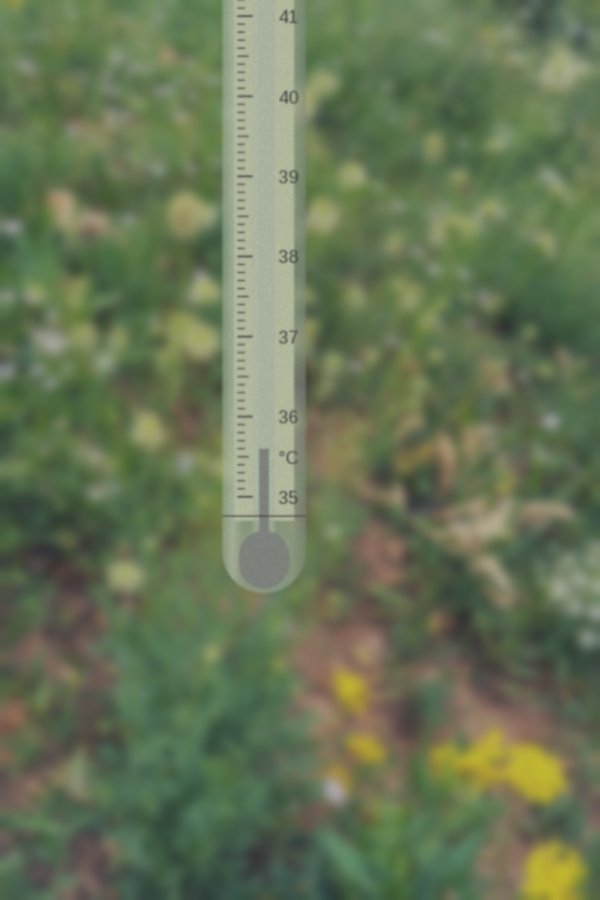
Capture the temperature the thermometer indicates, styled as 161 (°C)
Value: 35.6 (°C)
